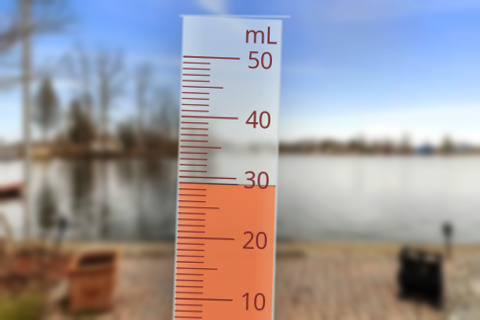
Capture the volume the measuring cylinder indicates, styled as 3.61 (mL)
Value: 29 (mL)
